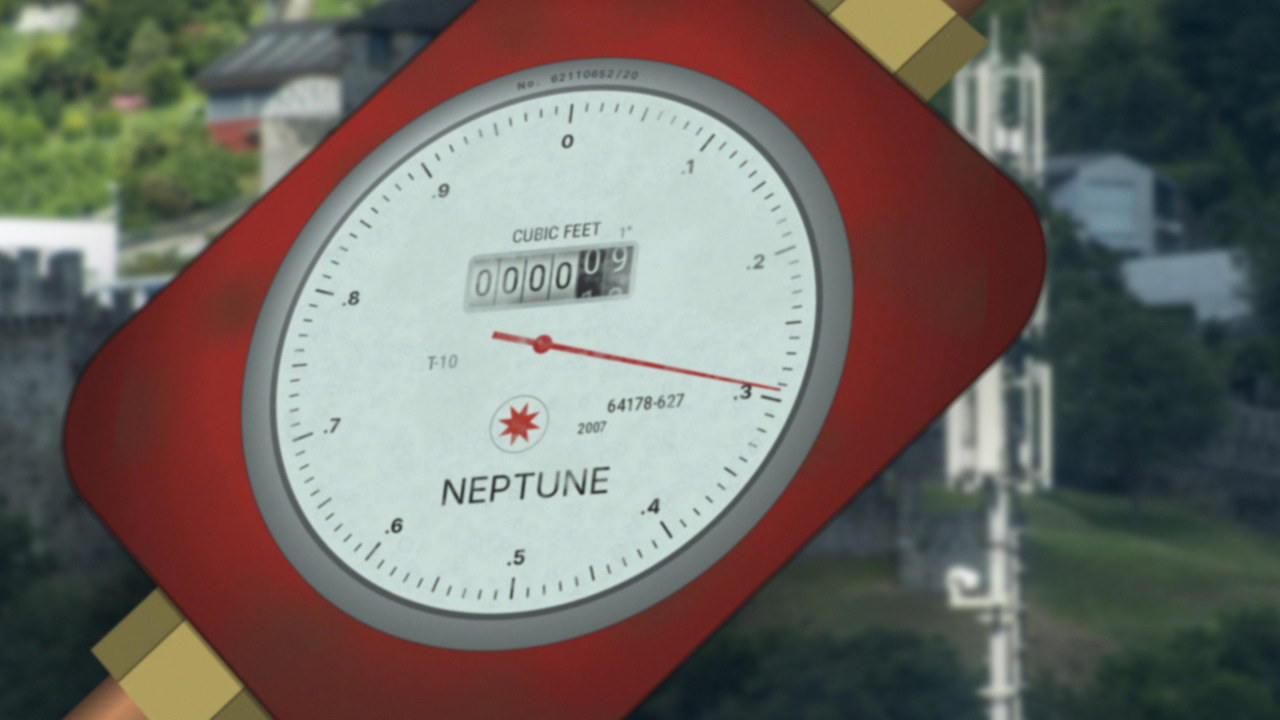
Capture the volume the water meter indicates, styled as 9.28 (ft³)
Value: 9.29 (ft³)
